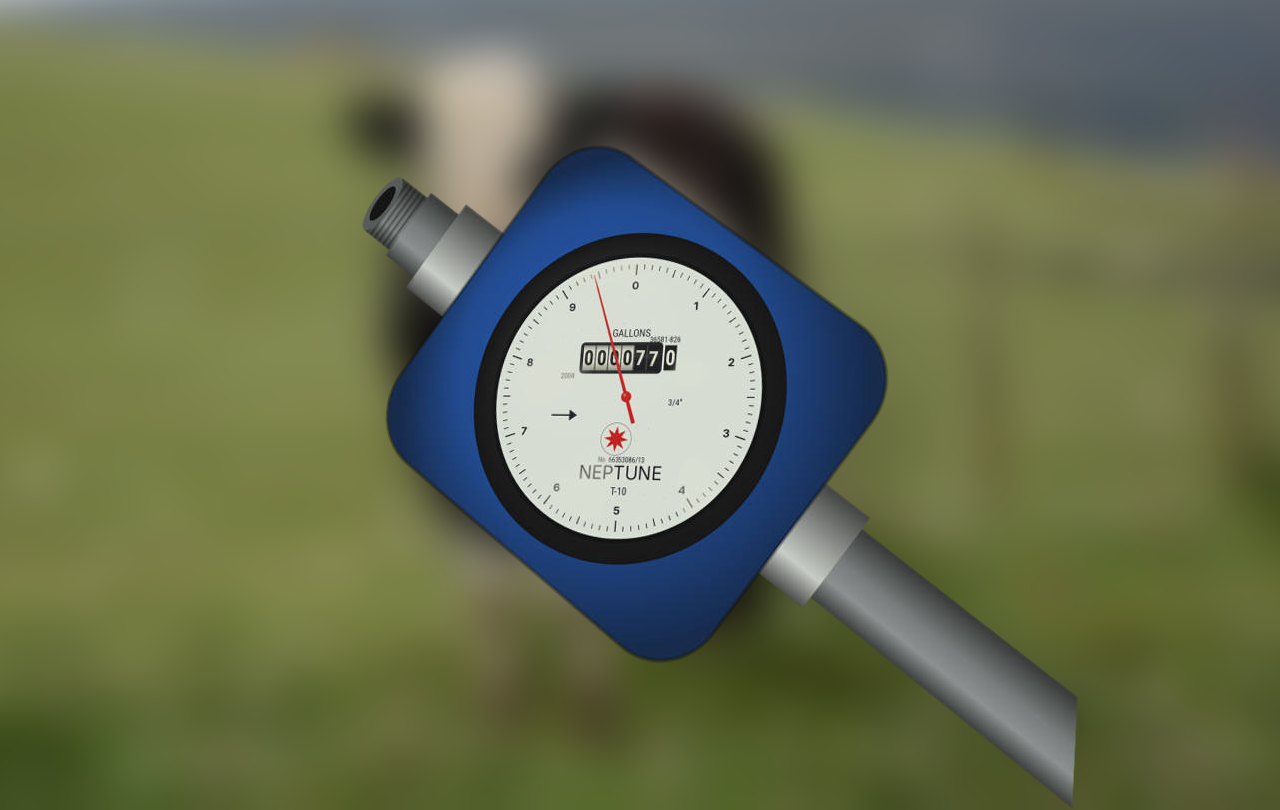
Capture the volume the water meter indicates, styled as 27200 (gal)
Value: 769.4 (gal)
